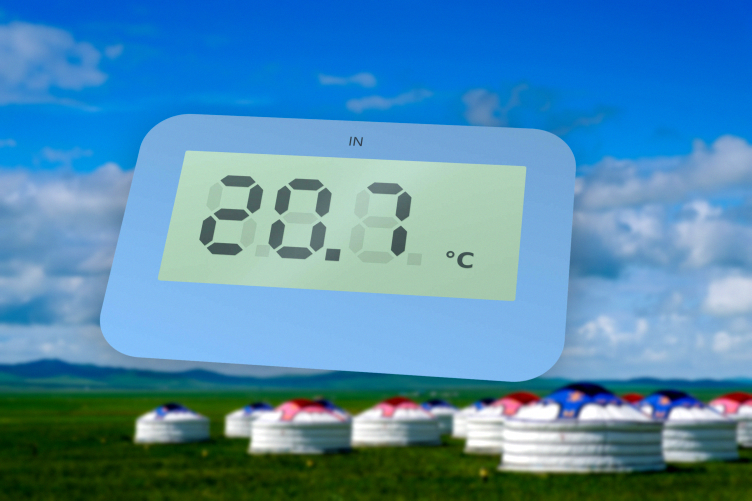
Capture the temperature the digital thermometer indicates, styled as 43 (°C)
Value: 20.7 (°C)
